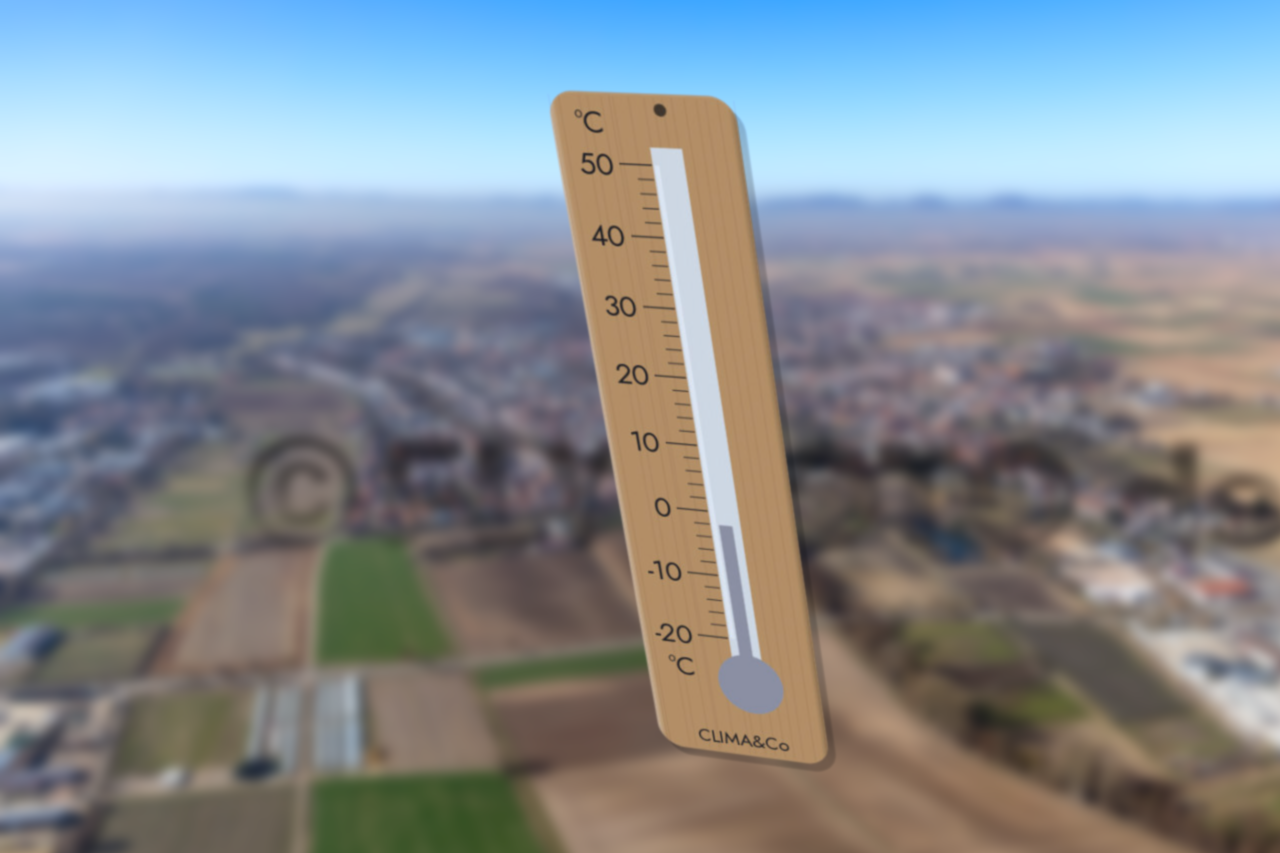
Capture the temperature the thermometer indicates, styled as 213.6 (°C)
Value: -2 (°C)
